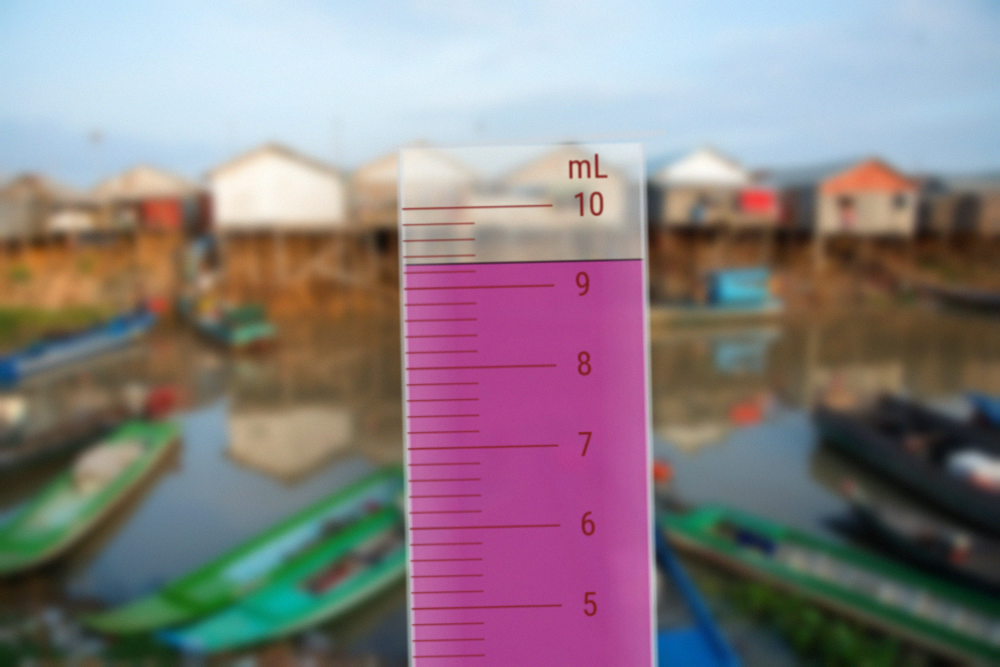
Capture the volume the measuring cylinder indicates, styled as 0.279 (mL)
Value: 9.3 (mL)
